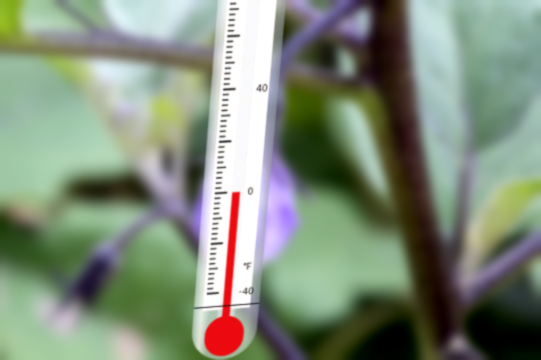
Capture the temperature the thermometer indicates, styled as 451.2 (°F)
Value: 0 (°F)
